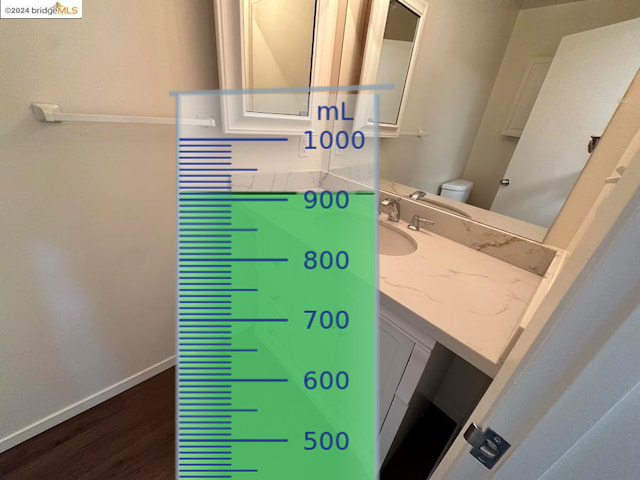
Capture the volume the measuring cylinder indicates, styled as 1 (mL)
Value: 910 (mL)
